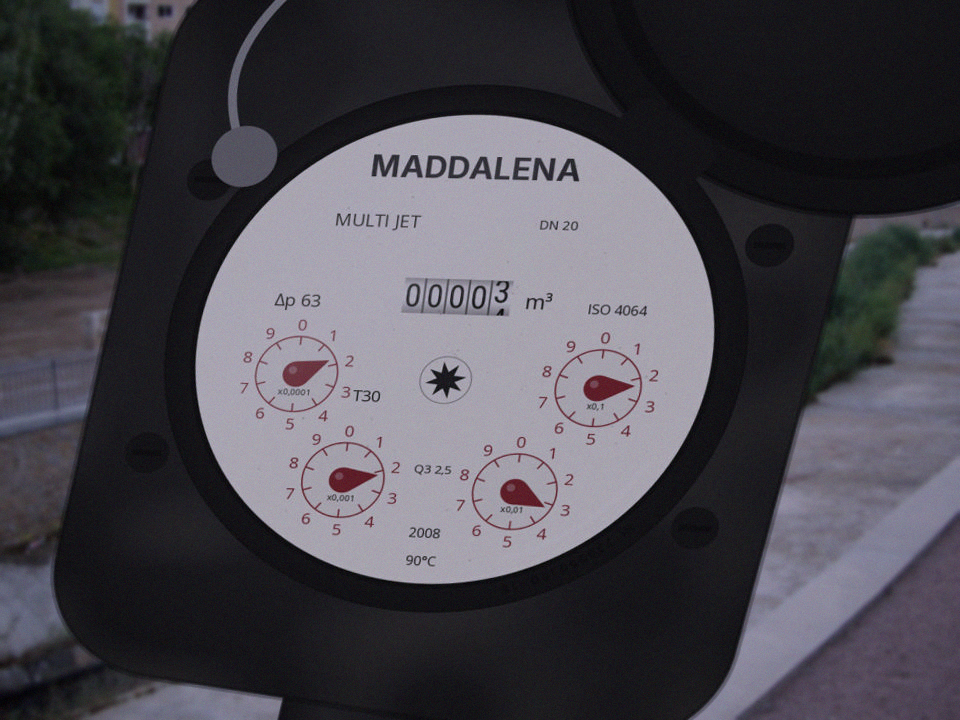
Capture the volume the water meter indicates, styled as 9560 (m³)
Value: 3.2321 (m³)
